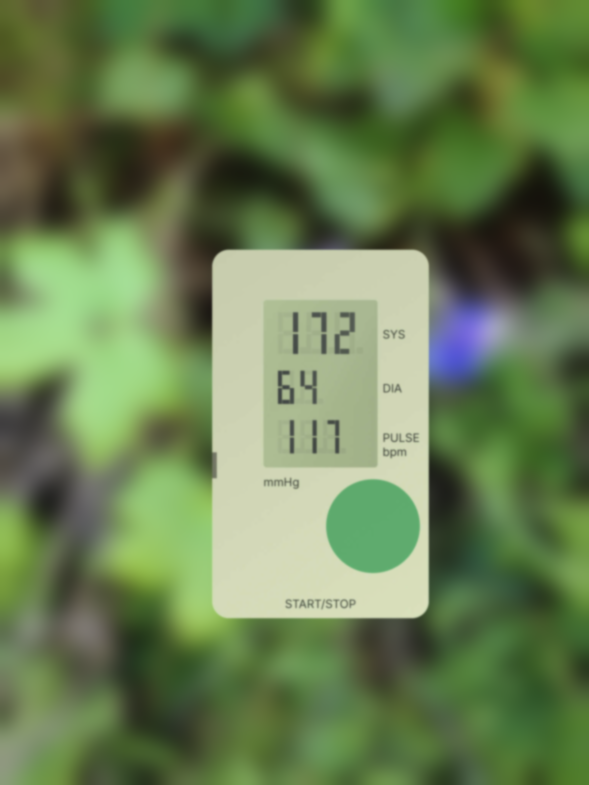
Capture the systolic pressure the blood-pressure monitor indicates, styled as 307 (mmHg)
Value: 172 (mmHg)
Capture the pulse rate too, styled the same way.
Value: 117 (bpm)
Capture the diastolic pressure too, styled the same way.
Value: 64 (mmHg)
